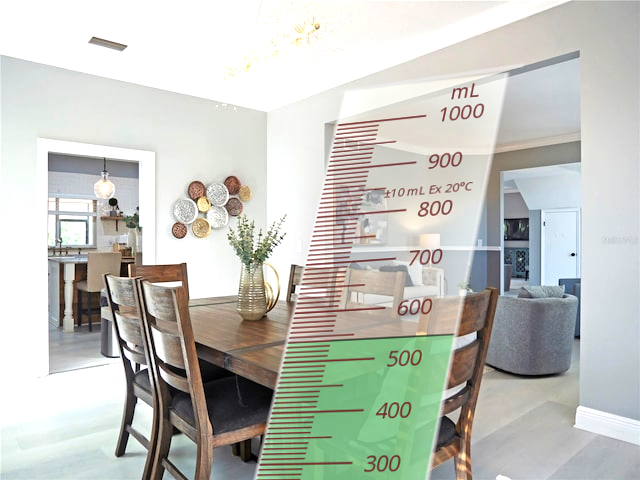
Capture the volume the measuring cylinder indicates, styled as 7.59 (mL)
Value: 540 (mL)
